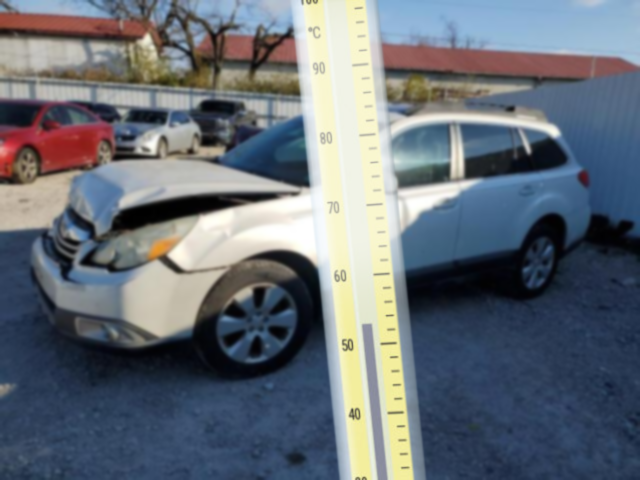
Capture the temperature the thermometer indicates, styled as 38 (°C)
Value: 53 (°C)
